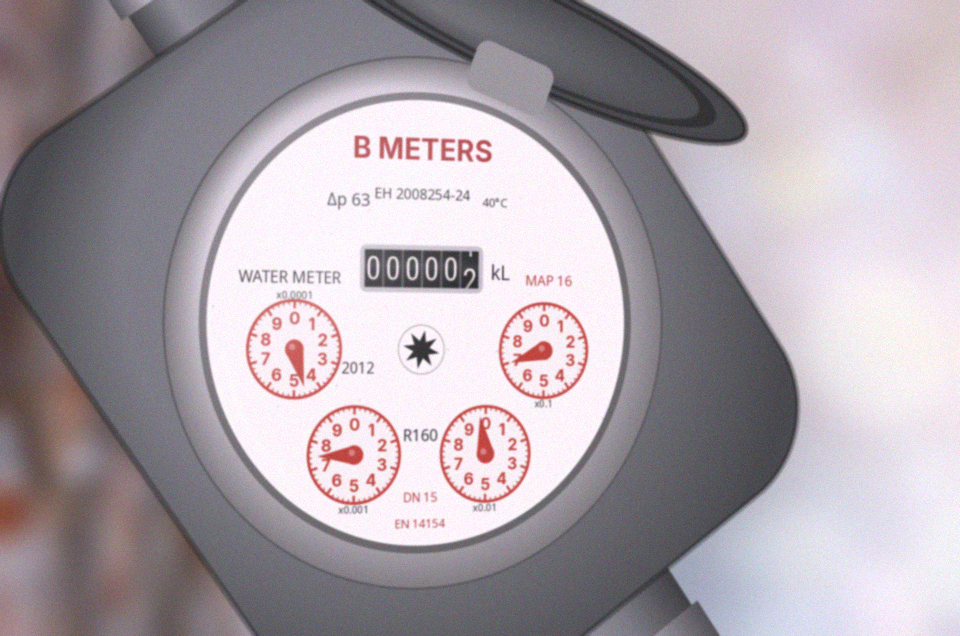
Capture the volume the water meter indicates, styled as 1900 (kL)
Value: 1.6974 (kL)
